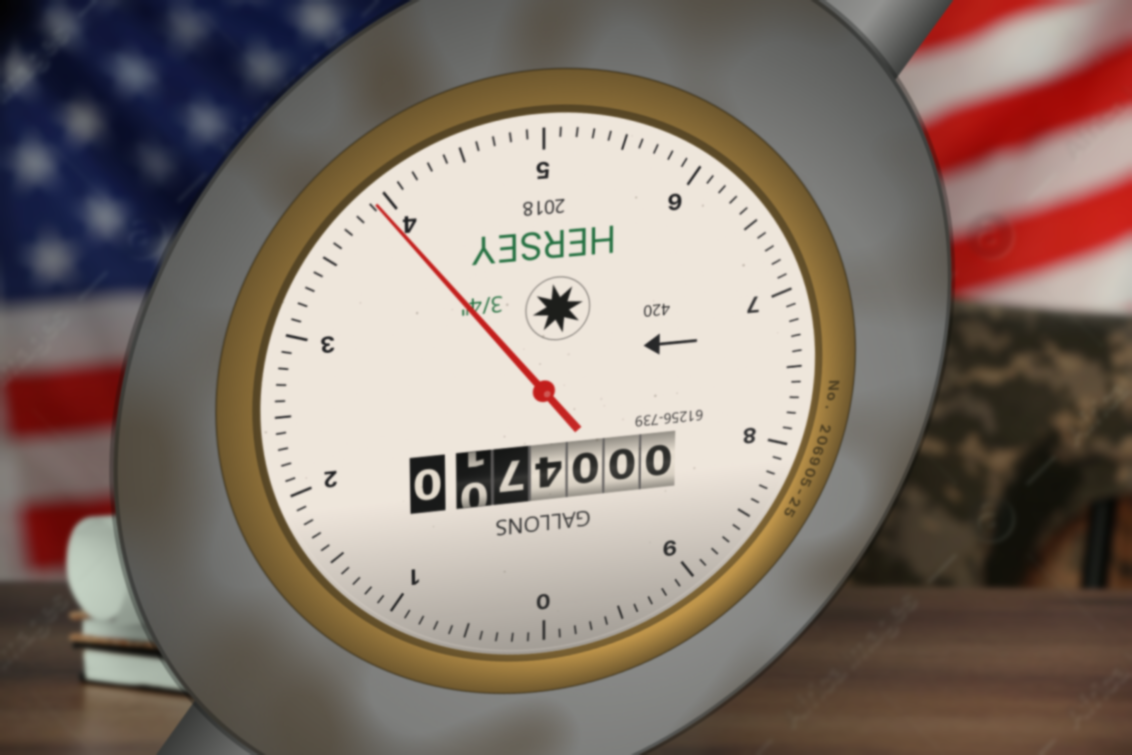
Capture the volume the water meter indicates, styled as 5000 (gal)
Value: 4703.9 (gal)
